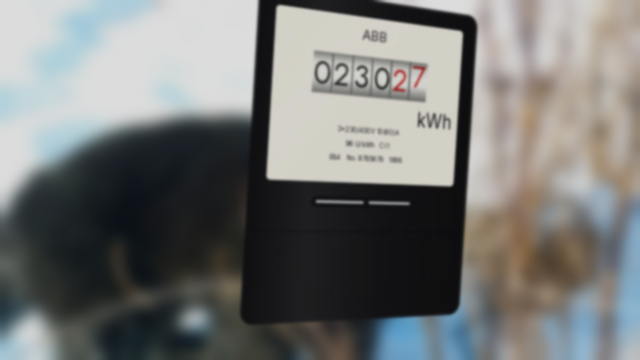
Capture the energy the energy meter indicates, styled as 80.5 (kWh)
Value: 230.27 (kWh)
